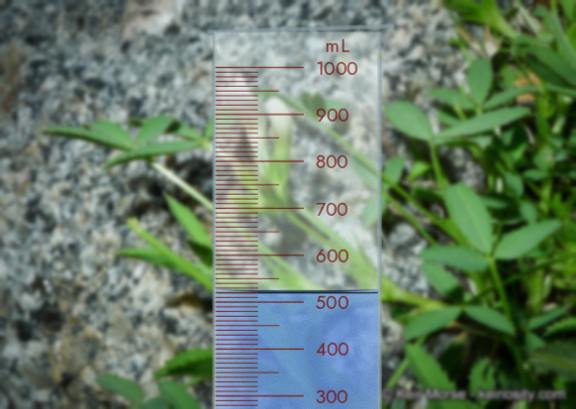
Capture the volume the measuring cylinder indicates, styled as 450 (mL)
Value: 520 (mL)
